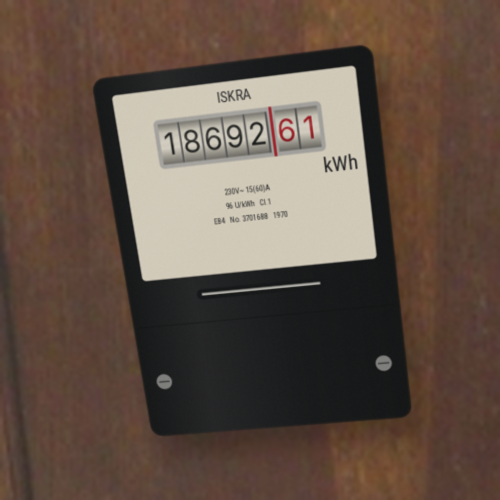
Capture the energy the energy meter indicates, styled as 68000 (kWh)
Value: 18692.61 (kWh)
